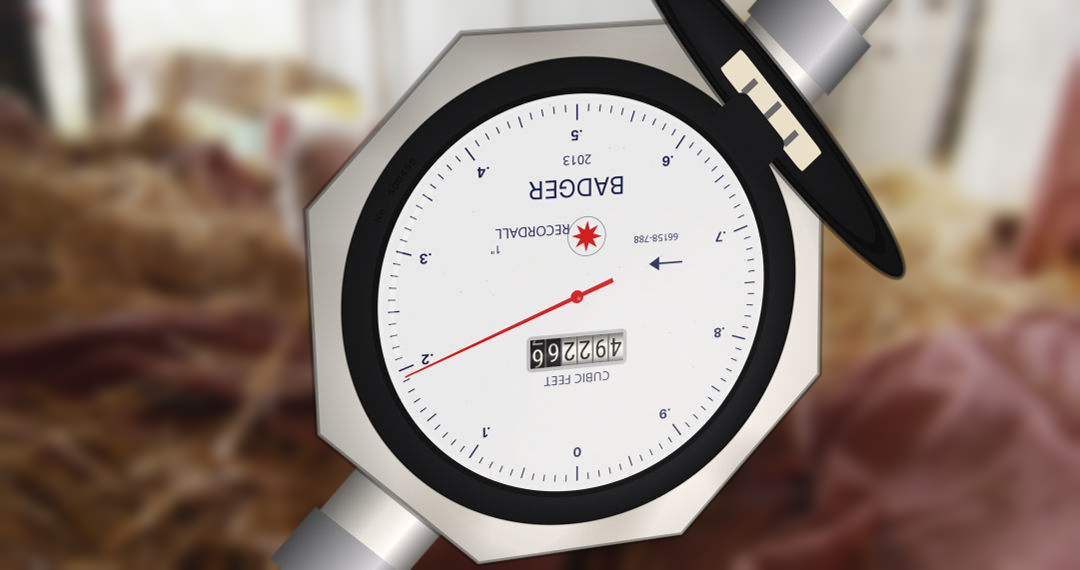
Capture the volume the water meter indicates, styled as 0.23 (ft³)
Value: 492266.19 (ft³)
